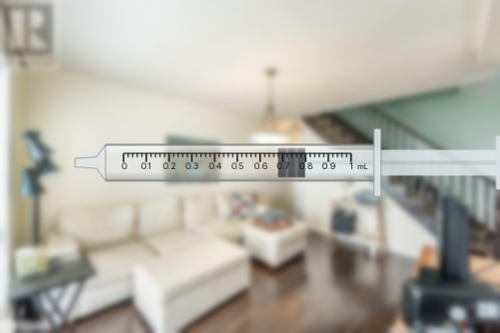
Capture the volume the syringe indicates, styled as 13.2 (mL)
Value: 0.68 (mL)
